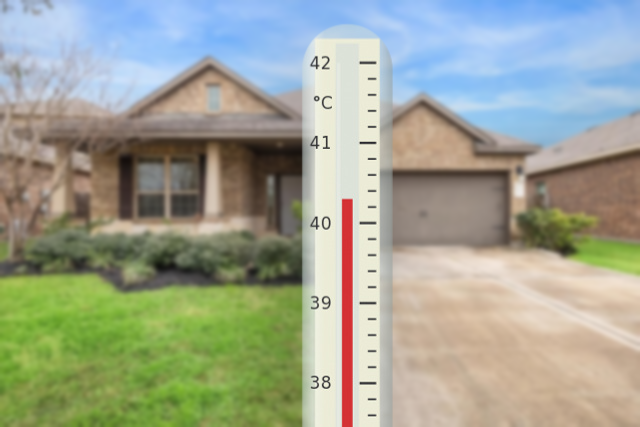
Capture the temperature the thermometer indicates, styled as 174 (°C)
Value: 40.3 (°C)
